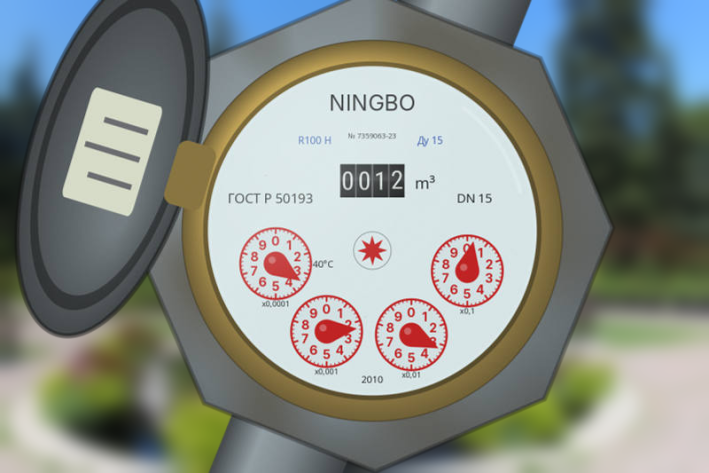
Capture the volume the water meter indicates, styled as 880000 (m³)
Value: 12.0323 (m³)
